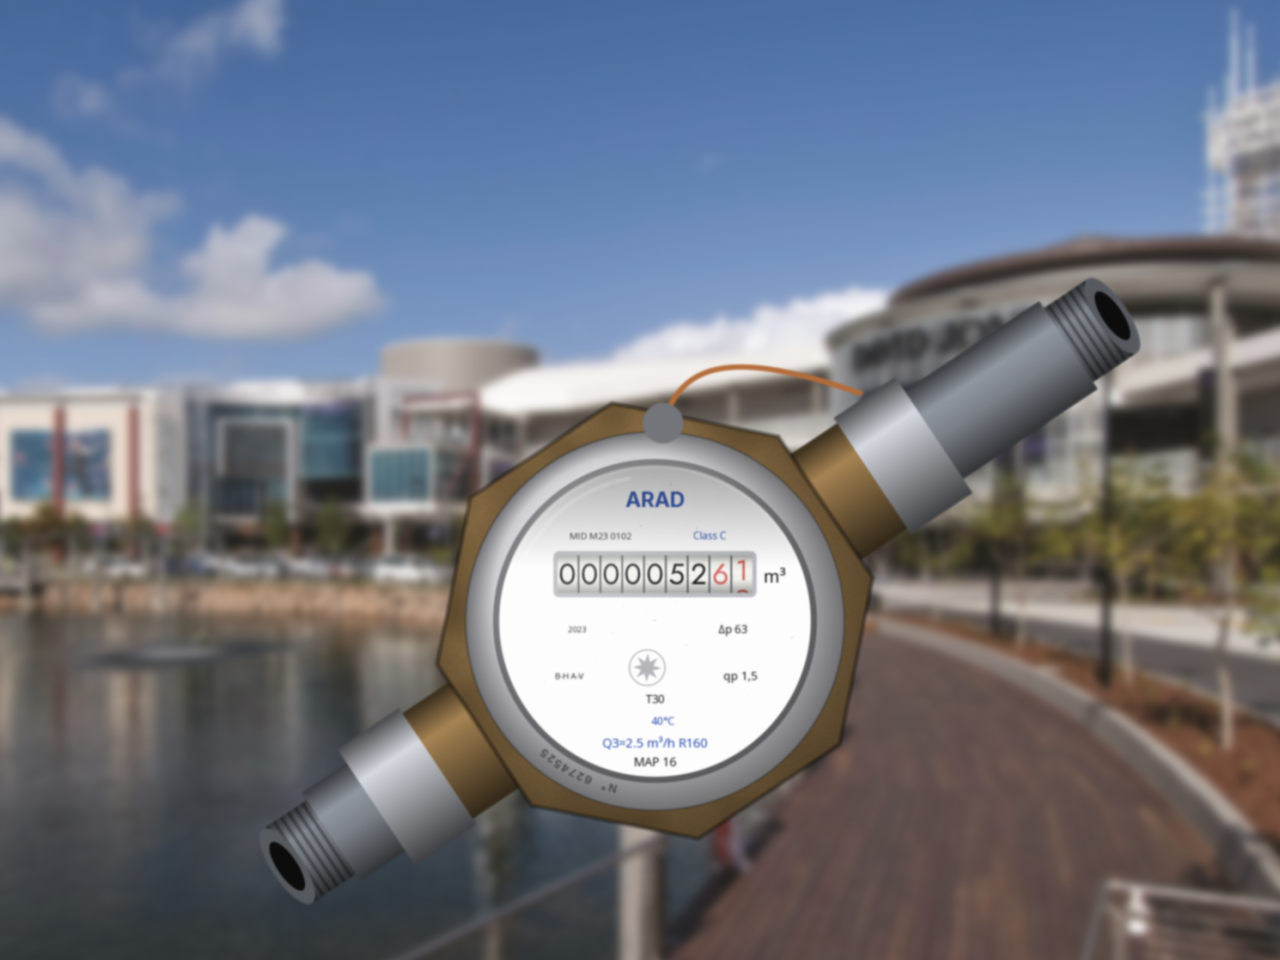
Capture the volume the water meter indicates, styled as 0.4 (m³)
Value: 52.61 (m³)
